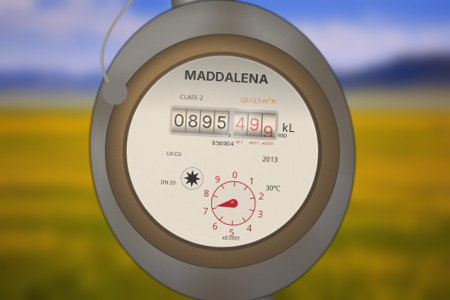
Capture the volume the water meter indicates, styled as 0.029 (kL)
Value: 895.4987 (kL)
